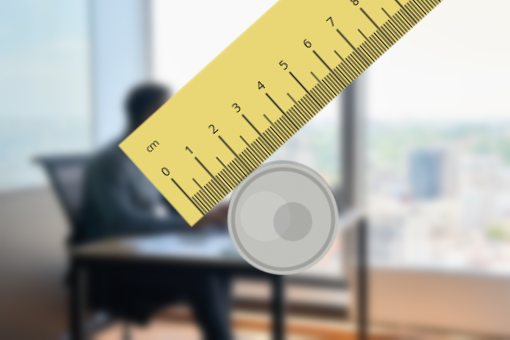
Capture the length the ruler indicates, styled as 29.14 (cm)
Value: 3.5 (cm)
